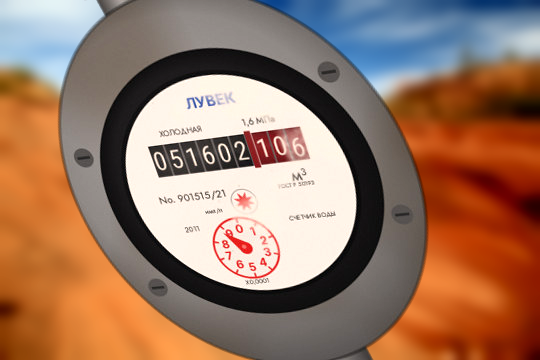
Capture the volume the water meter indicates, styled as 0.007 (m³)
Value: 51602.1058 (m³)
